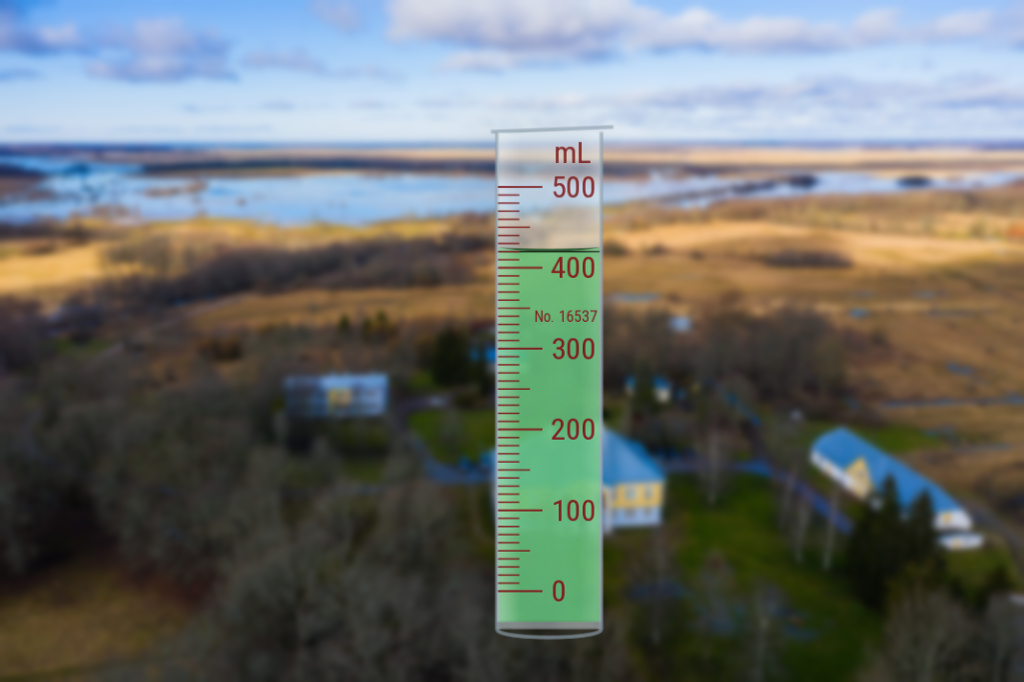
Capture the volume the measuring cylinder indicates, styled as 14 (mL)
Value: 420 (mL)
